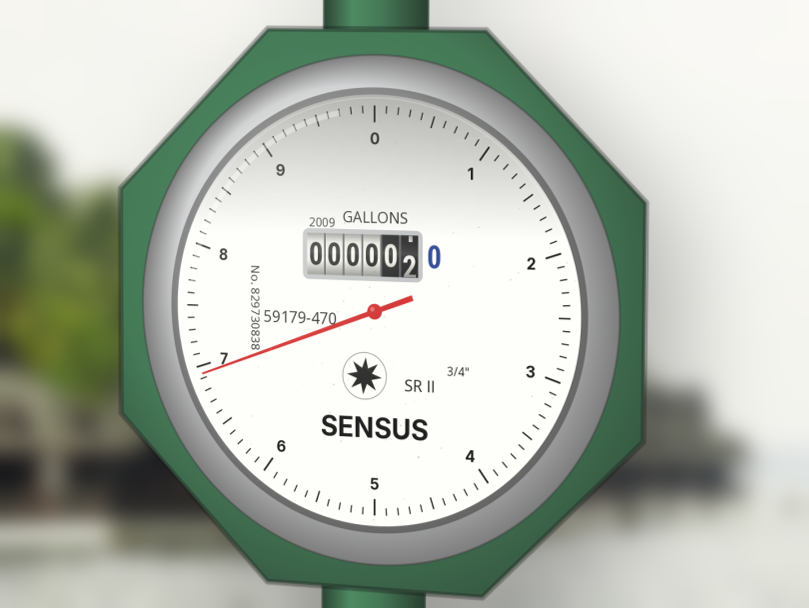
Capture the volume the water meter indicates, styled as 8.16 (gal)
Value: 16.9 (gal)
